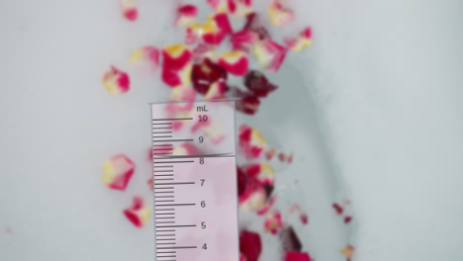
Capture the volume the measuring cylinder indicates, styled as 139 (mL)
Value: 8.2 (mL)
